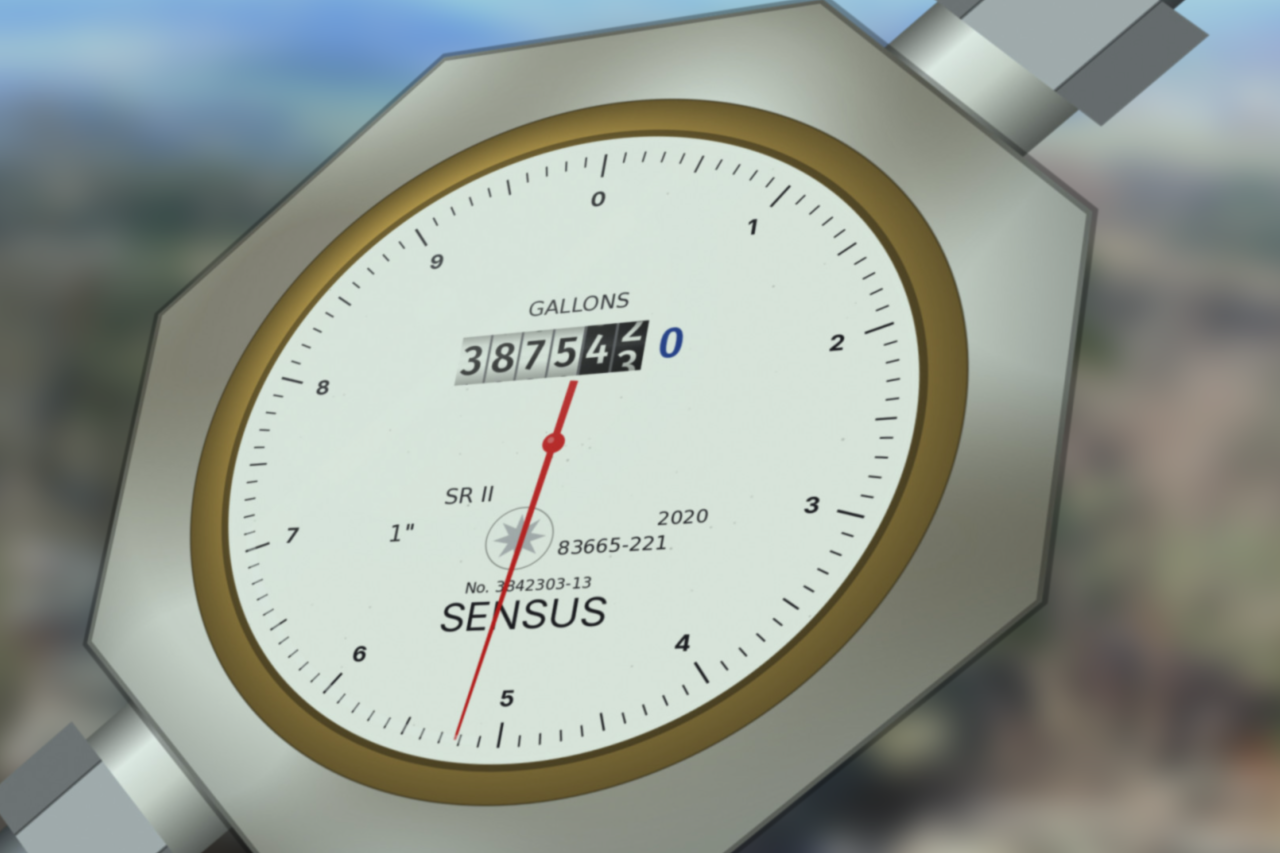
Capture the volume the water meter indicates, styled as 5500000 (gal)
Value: 3875425.2 (gal)
